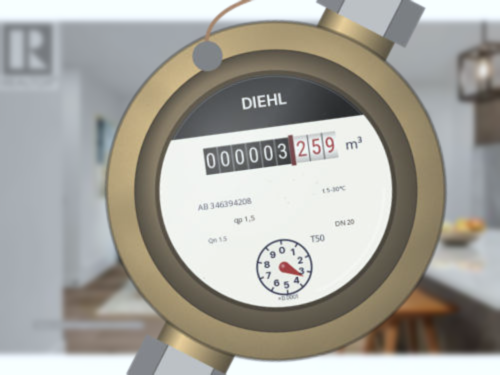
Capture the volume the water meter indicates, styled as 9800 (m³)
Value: 3.2593 (m³)
